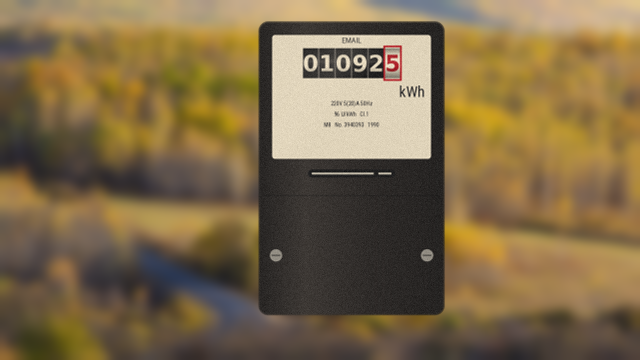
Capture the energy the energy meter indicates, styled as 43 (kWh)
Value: 1092.5 (kWh)
